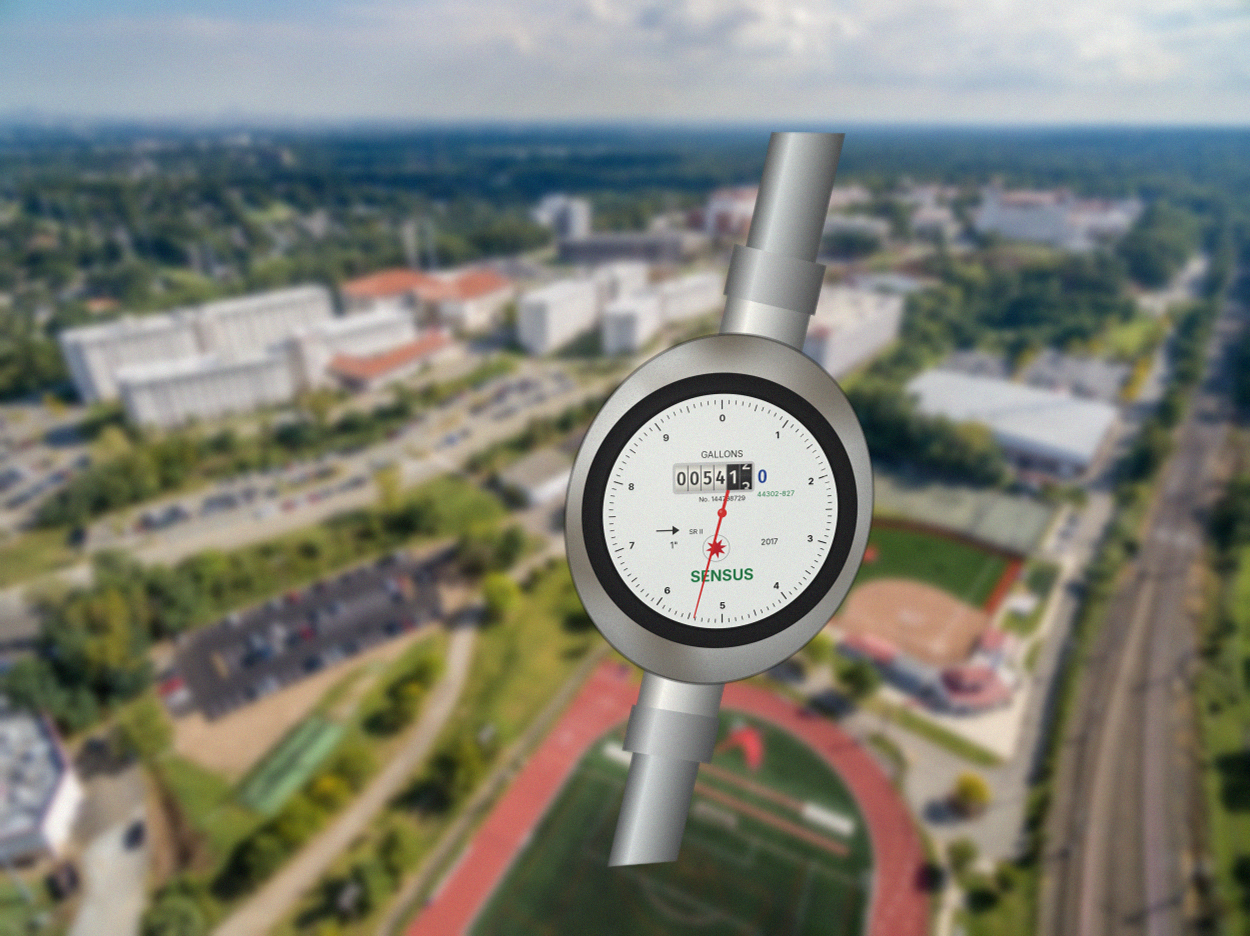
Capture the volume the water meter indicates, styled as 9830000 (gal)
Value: 54125.4 (gal)
